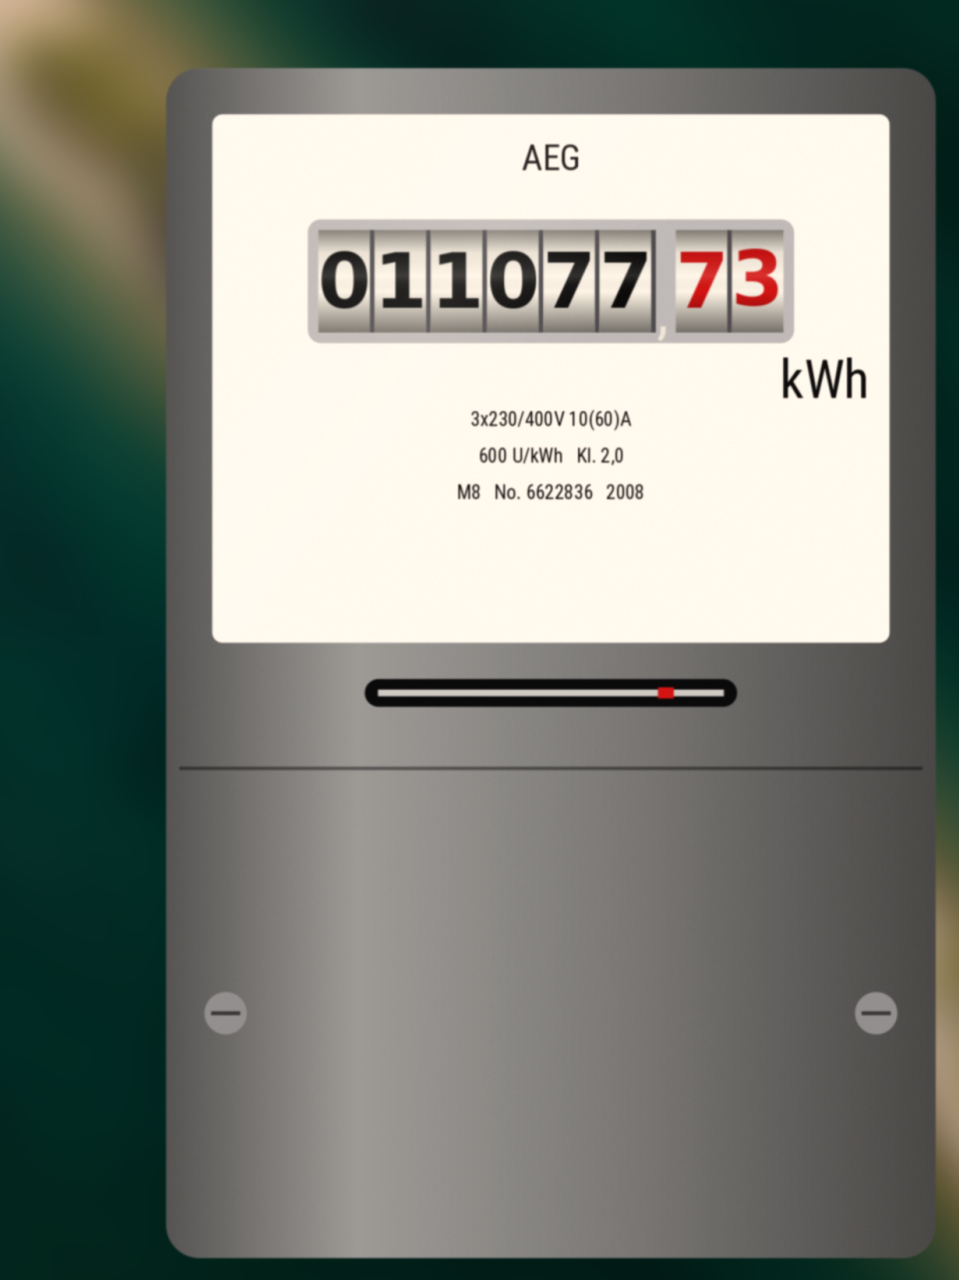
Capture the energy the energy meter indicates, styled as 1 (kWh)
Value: 11077.73 (kWh)
